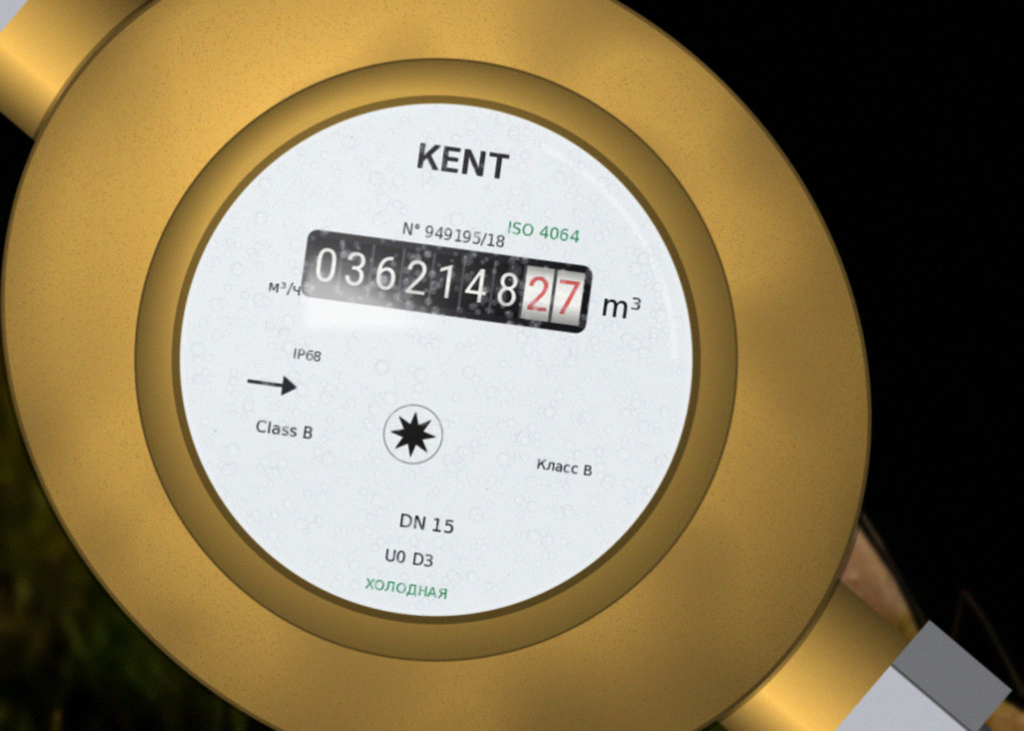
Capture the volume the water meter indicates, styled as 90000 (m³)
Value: 362148.27 (m³)
